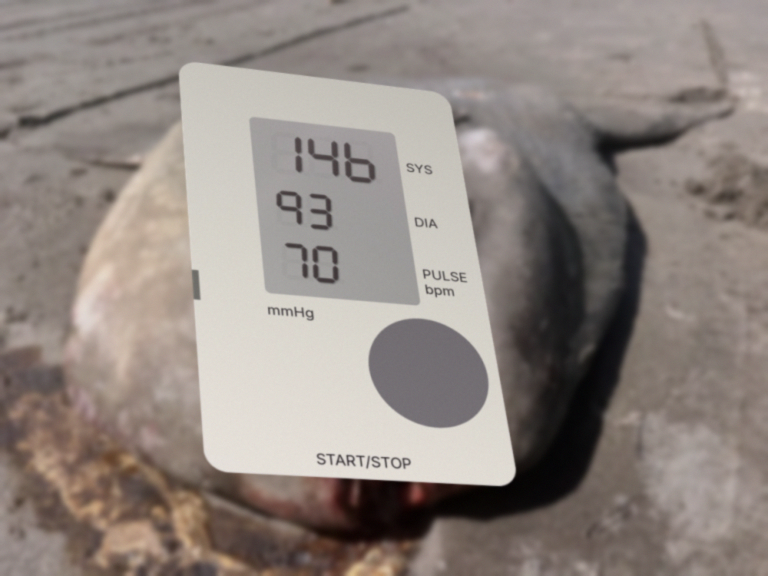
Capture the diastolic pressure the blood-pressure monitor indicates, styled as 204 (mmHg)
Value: 93 (mmHg)
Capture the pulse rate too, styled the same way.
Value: 70 (bpm)
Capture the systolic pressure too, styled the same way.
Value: 146 (mmHg)
